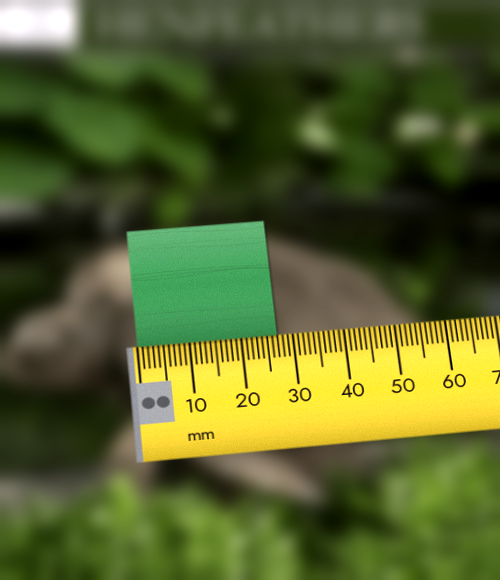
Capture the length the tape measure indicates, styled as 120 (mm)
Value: 27 (mm)
